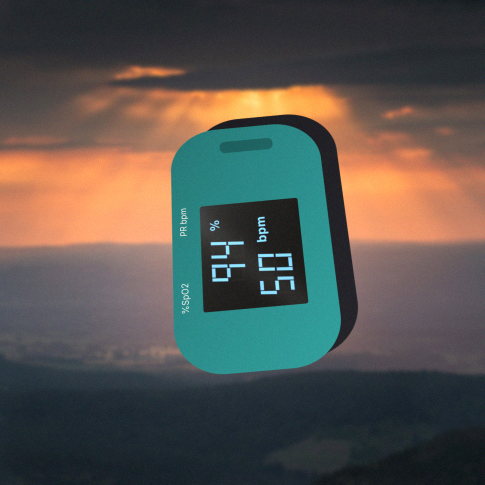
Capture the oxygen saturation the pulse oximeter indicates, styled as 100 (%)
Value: 94 (%)
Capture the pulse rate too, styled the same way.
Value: 50 (bpm)
